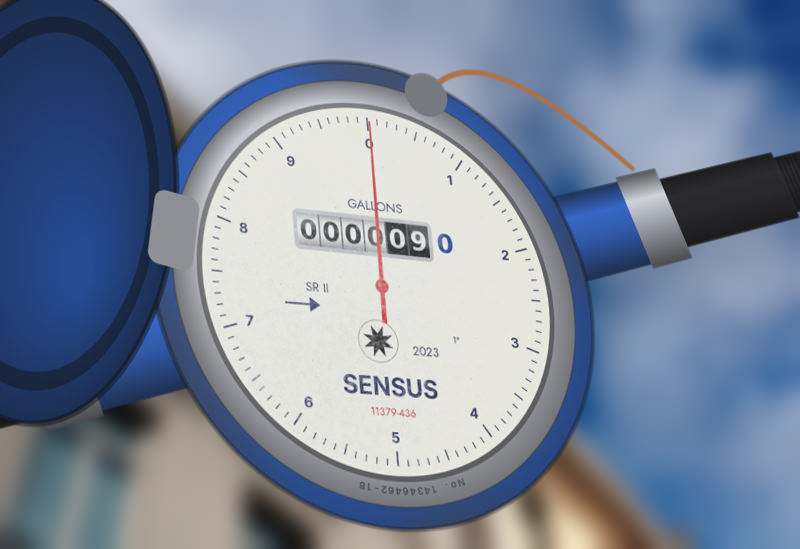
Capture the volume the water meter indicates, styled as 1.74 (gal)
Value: 90.0 (gal)
